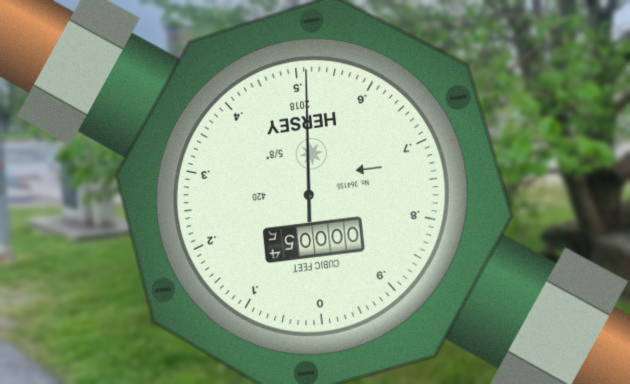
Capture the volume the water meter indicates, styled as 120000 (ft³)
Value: 54.51 (ft³)
